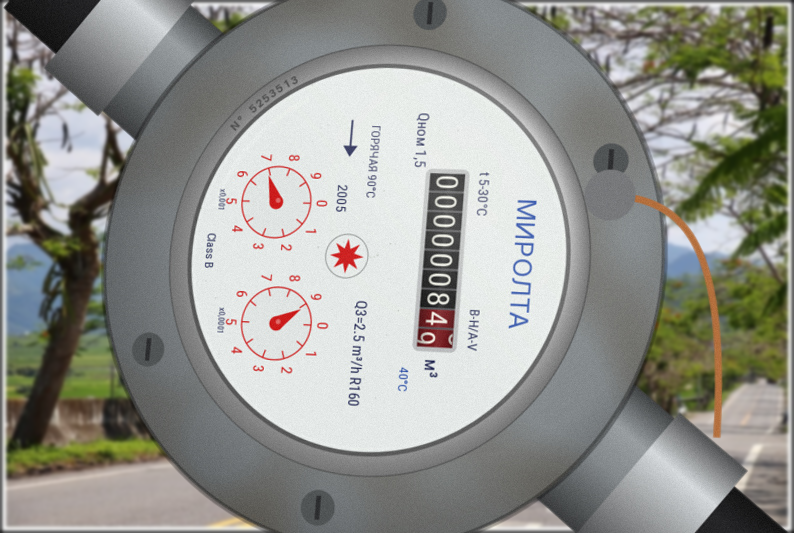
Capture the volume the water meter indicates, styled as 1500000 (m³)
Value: 8.4869 (m³)
